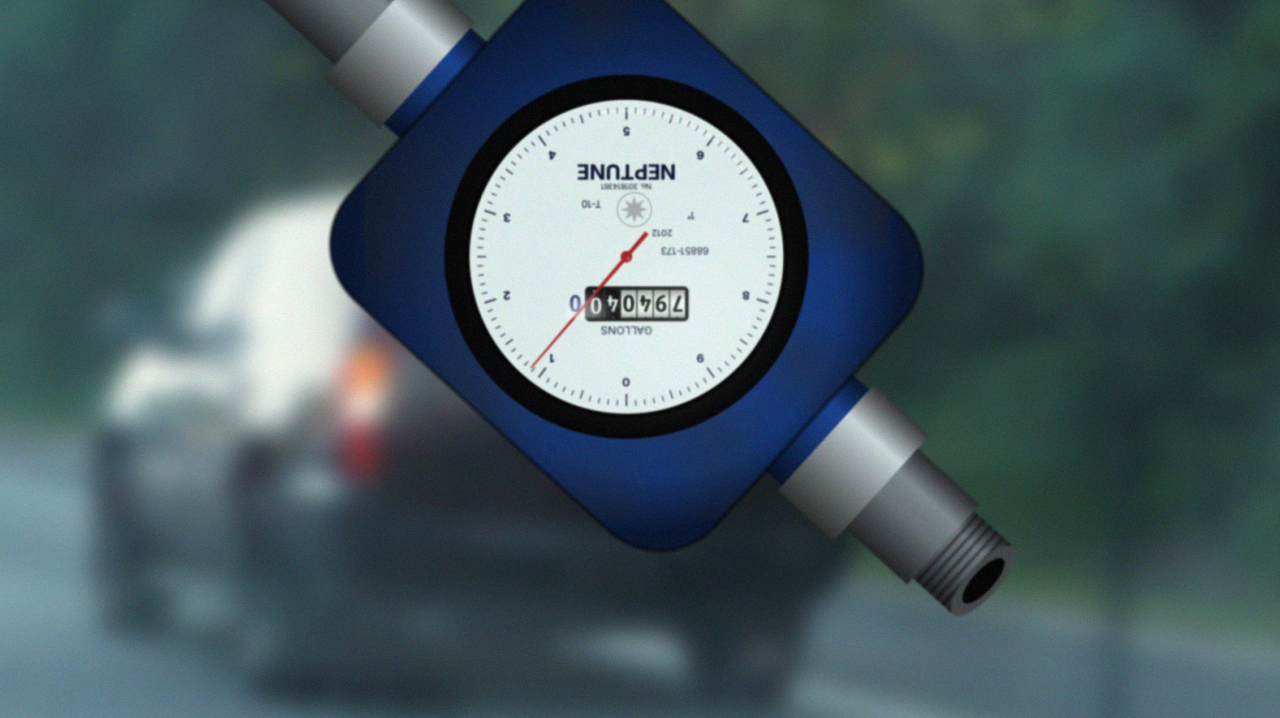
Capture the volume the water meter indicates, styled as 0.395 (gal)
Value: 7940401.1 (gal)
